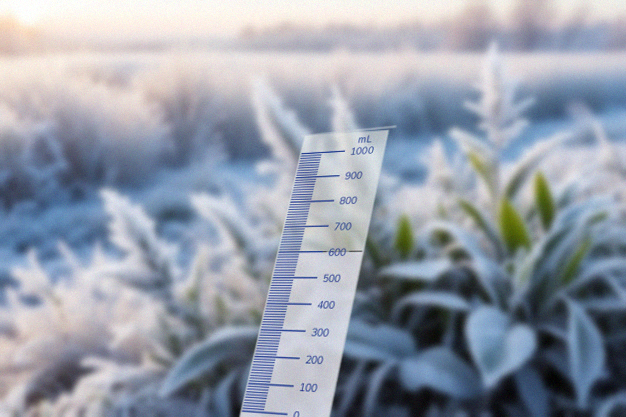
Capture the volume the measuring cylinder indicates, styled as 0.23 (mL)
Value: 600 (mL)
